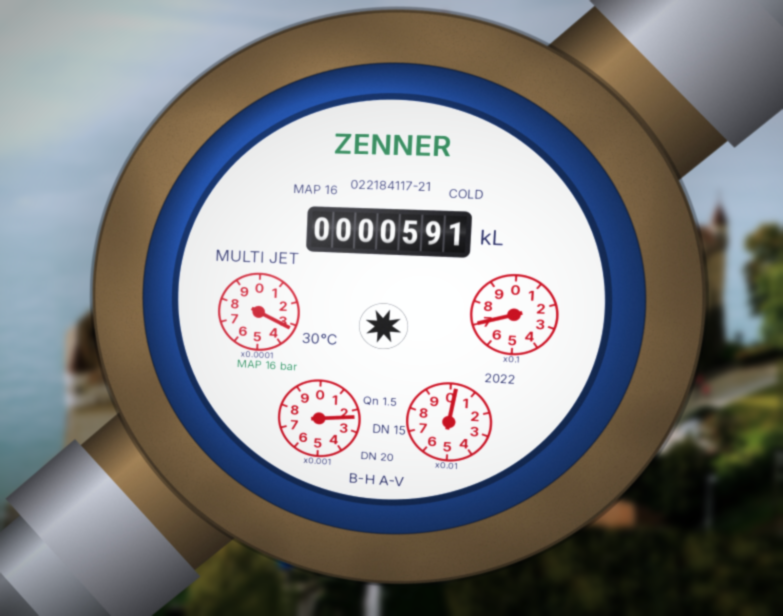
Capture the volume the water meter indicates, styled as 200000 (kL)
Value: 591.7023 (kL)
